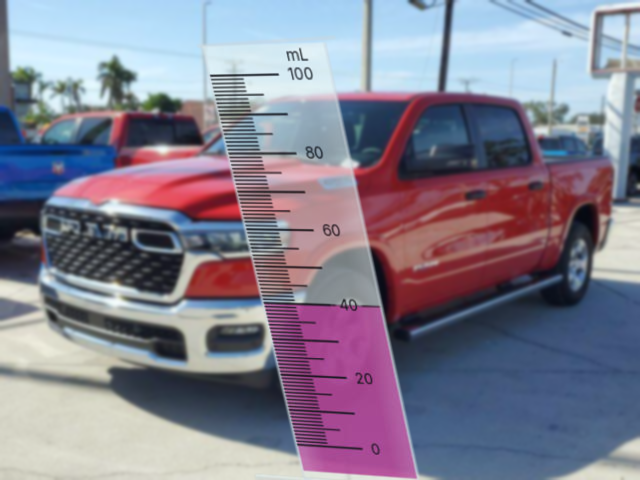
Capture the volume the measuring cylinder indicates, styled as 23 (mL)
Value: 40 (mL)
